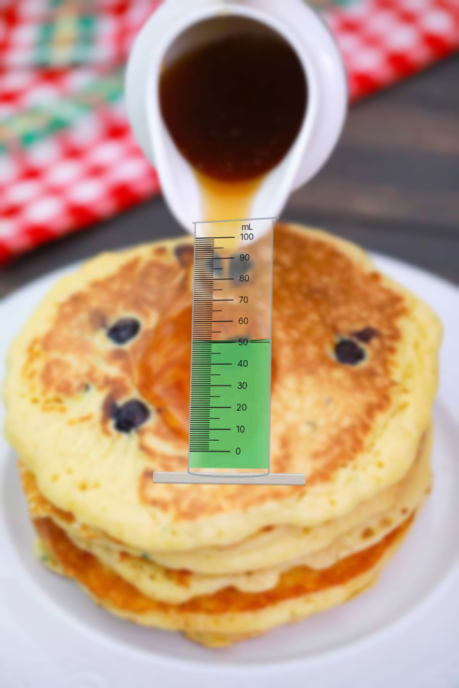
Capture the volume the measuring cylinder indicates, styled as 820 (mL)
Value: 50 (mL)
